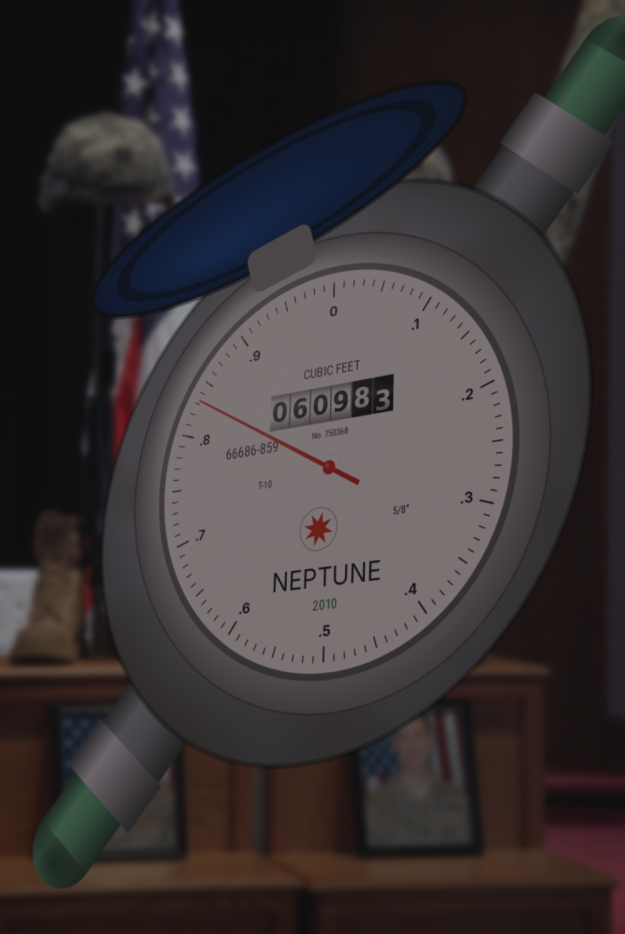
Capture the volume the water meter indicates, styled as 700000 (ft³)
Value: 60982.83 (ft³)
